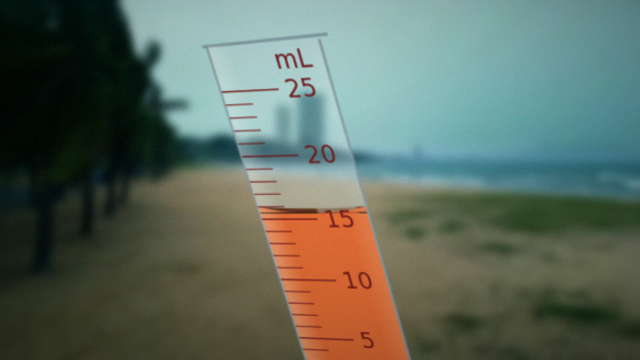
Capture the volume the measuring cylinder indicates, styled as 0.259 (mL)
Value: 15.5 (mL)
